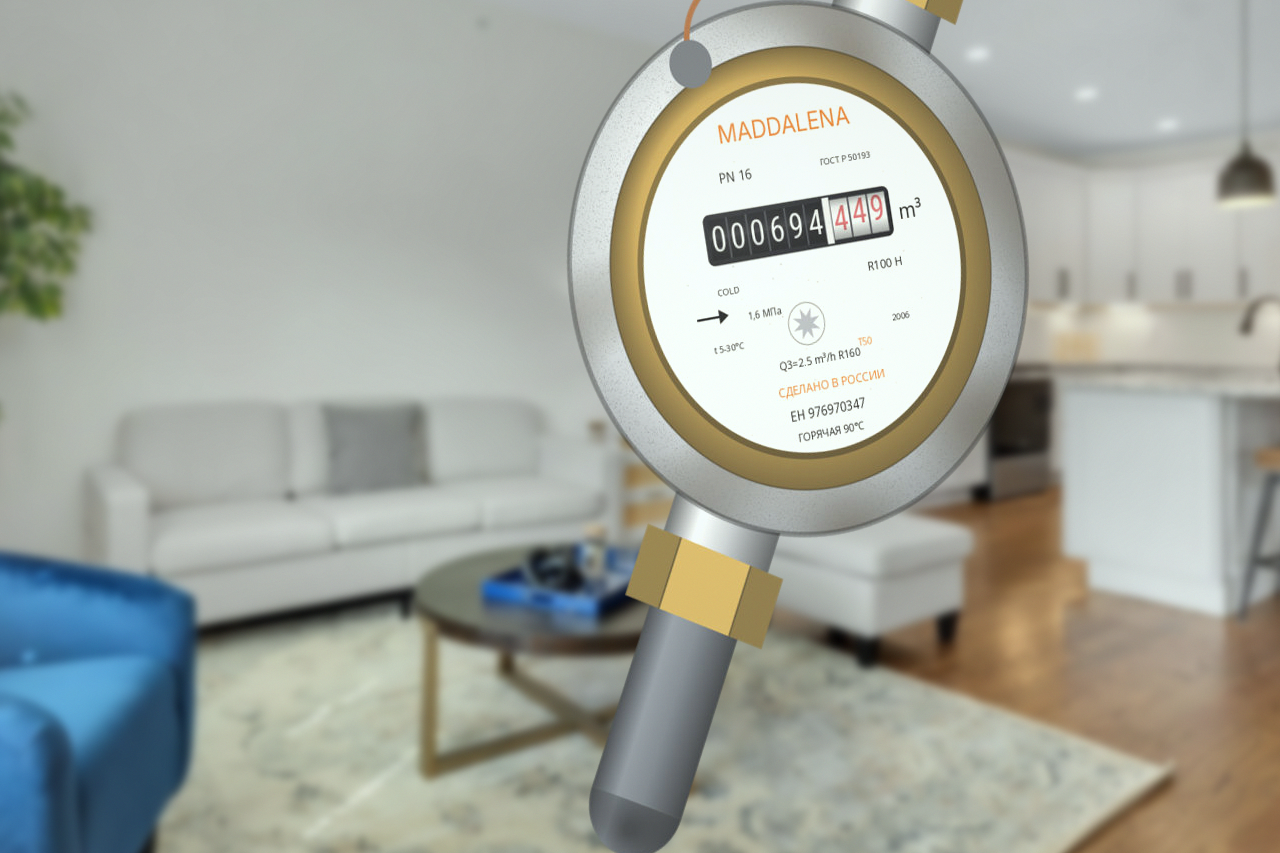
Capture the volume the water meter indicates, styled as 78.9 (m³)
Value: 694.449 (m³)
